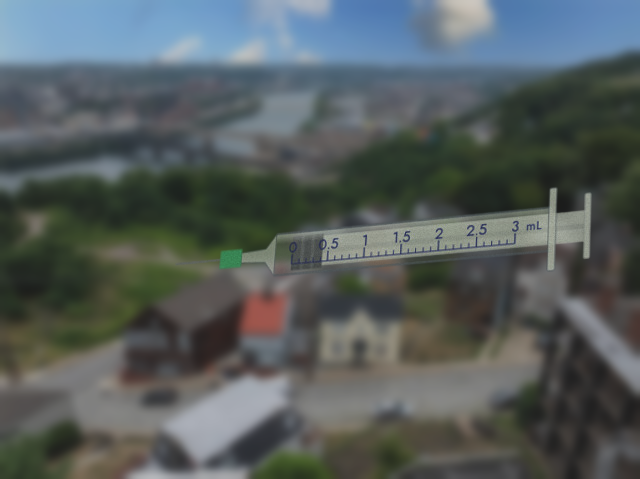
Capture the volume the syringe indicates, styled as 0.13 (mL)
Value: 0 (mL)
